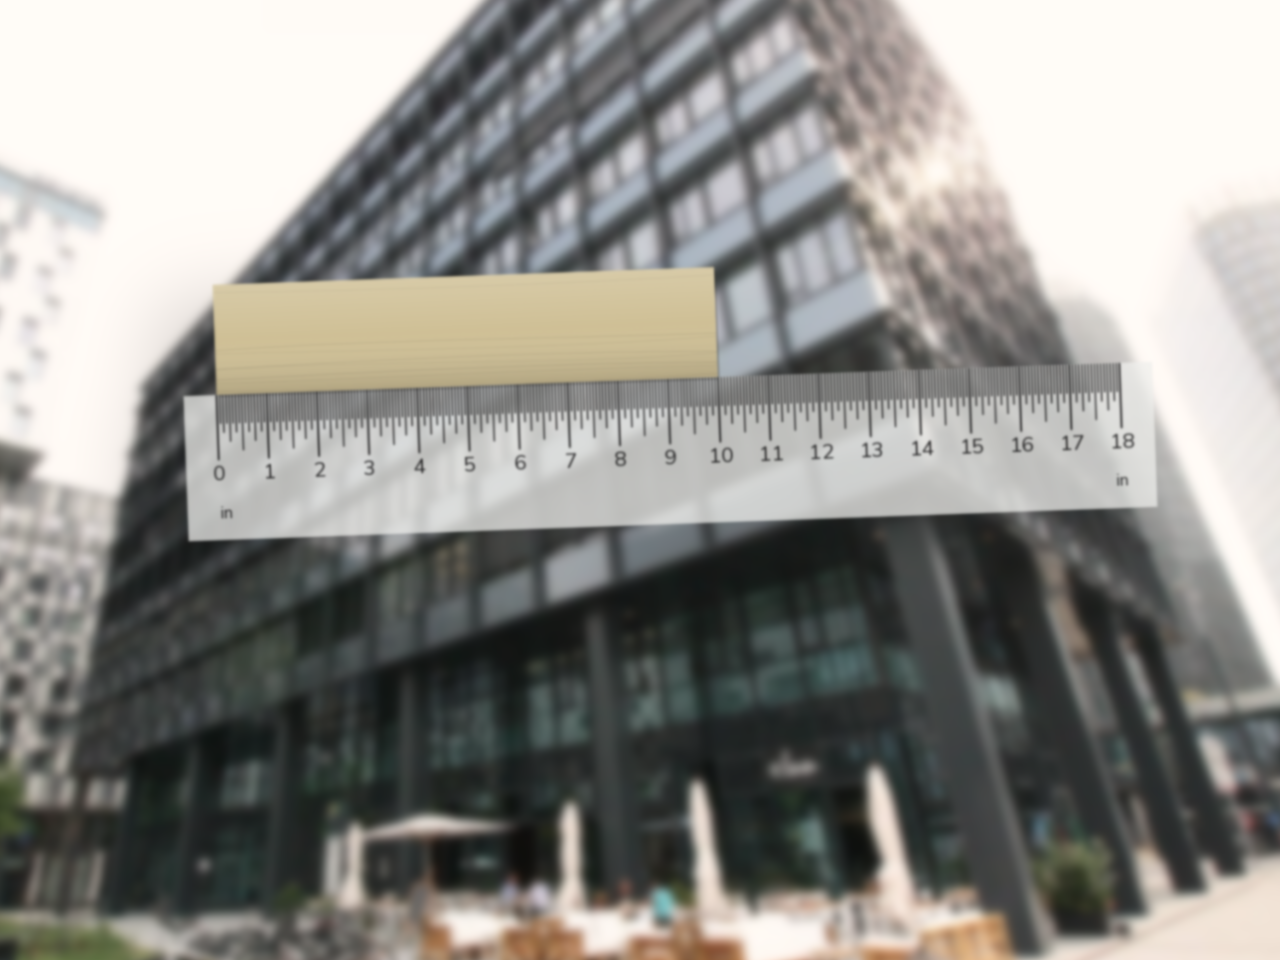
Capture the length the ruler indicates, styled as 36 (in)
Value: 10 (in)
